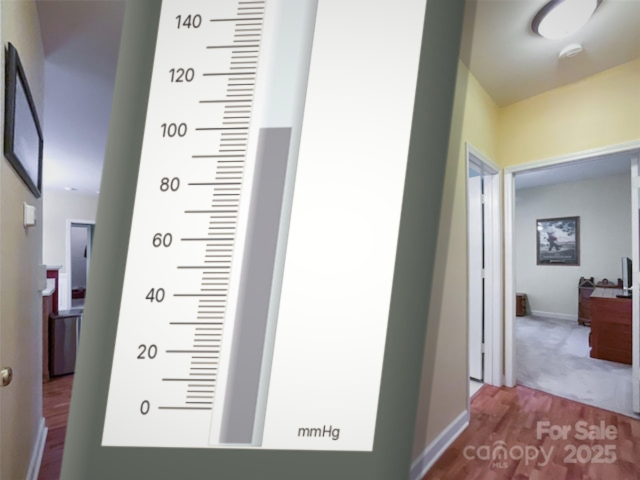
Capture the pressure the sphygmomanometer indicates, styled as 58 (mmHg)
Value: 100 (mmHg)
